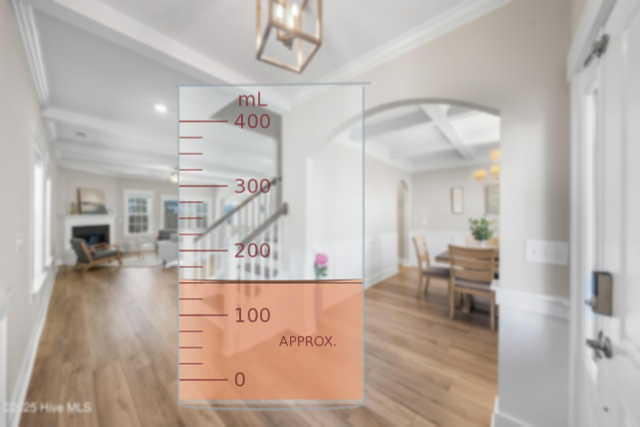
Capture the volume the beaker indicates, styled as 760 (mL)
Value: 150 (mL)
